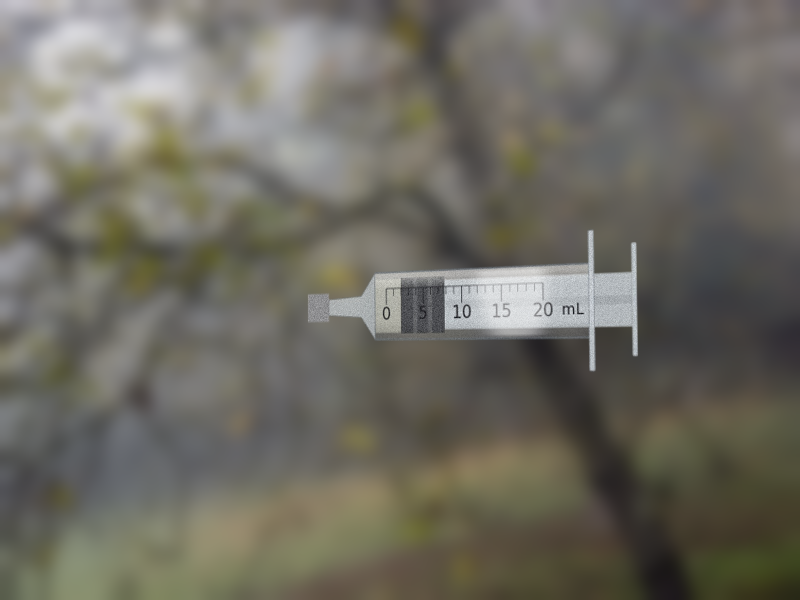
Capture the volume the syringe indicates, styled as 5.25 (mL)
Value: 2 (mL)
